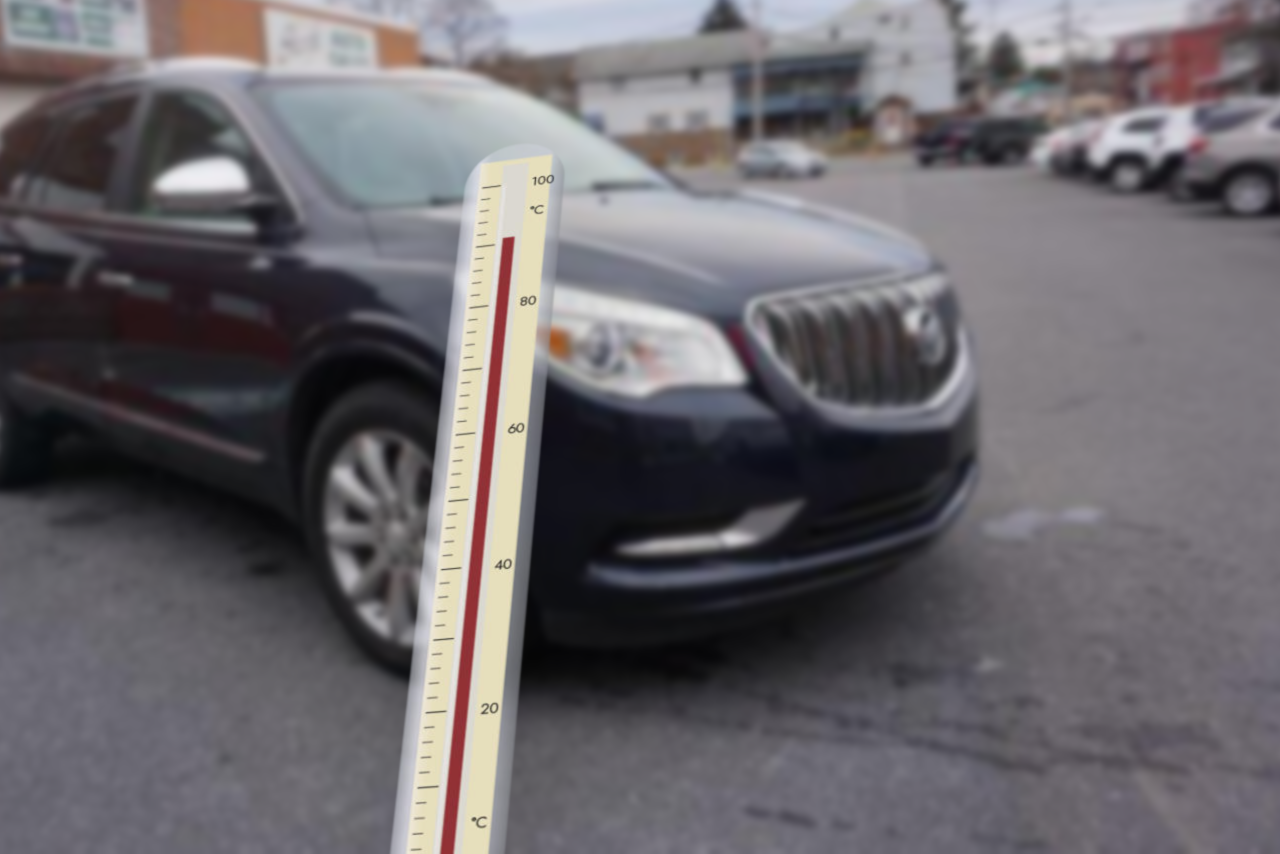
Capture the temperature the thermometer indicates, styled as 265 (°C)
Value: 91 (°C)
